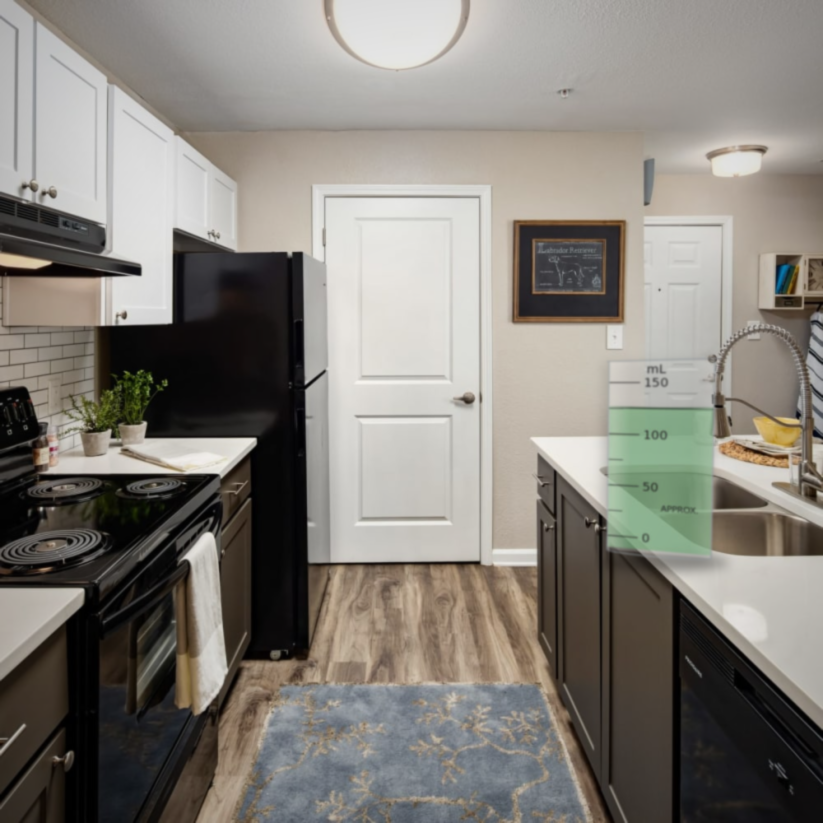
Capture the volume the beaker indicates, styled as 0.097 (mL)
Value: 125 (mL)
